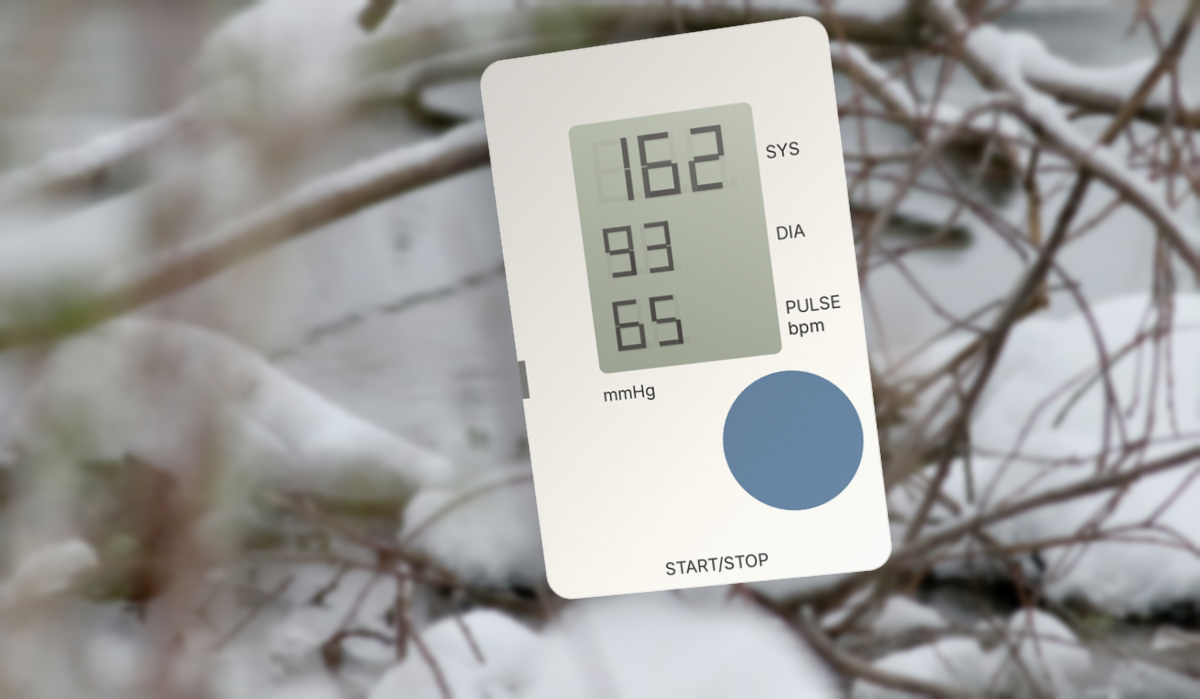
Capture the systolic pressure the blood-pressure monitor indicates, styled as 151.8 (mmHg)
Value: 162 (mmHg)
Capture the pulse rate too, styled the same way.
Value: 65 (bpm)
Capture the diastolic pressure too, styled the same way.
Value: 93 (mmHg)
